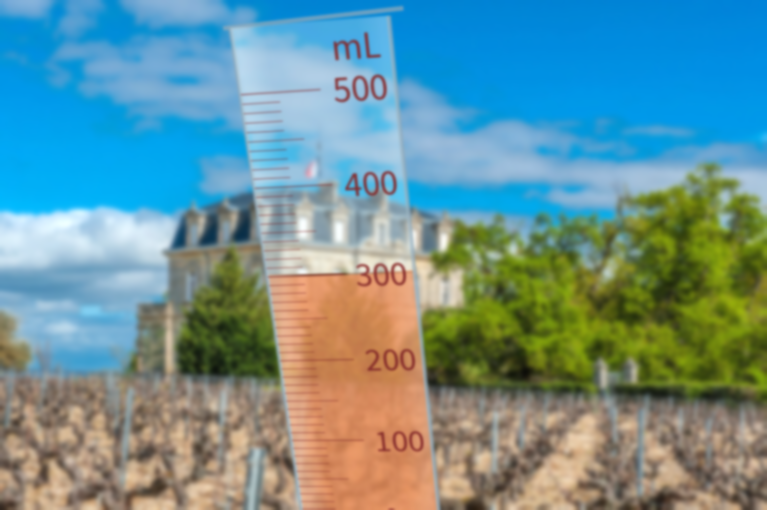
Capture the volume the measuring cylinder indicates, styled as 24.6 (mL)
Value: 300 (mL)
